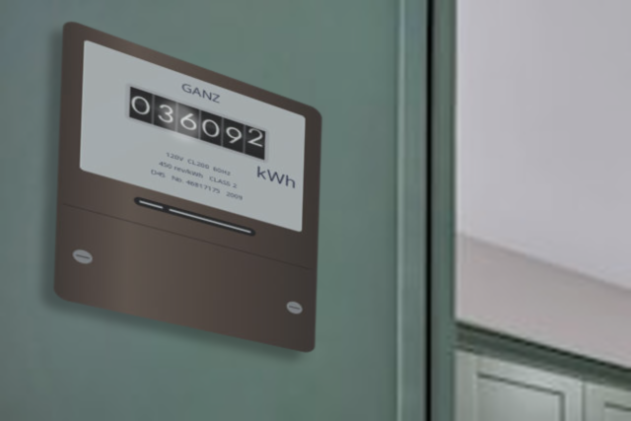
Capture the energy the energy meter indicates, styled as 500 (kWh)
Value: 36092 (kWh)
